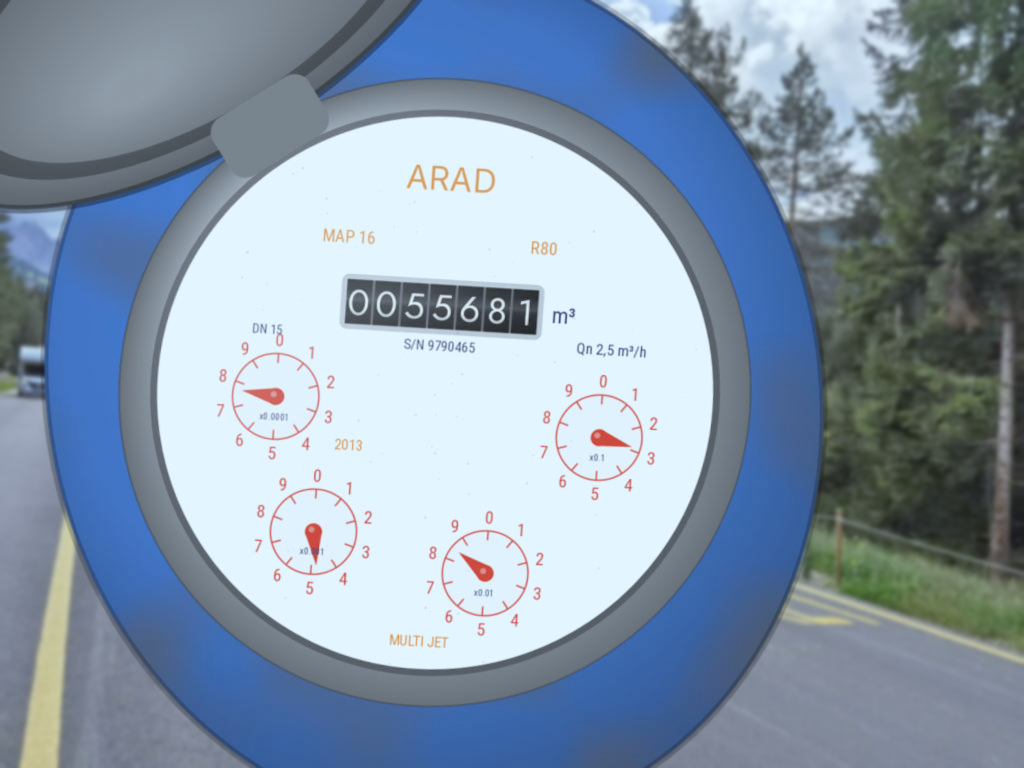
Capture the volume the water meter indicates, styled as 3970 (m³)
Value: 55681.2847 (m³)
